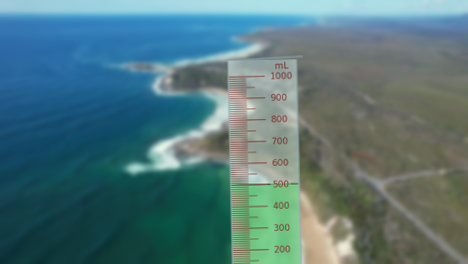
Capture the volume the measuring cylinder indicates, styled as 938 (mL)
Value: 500 (mL)
